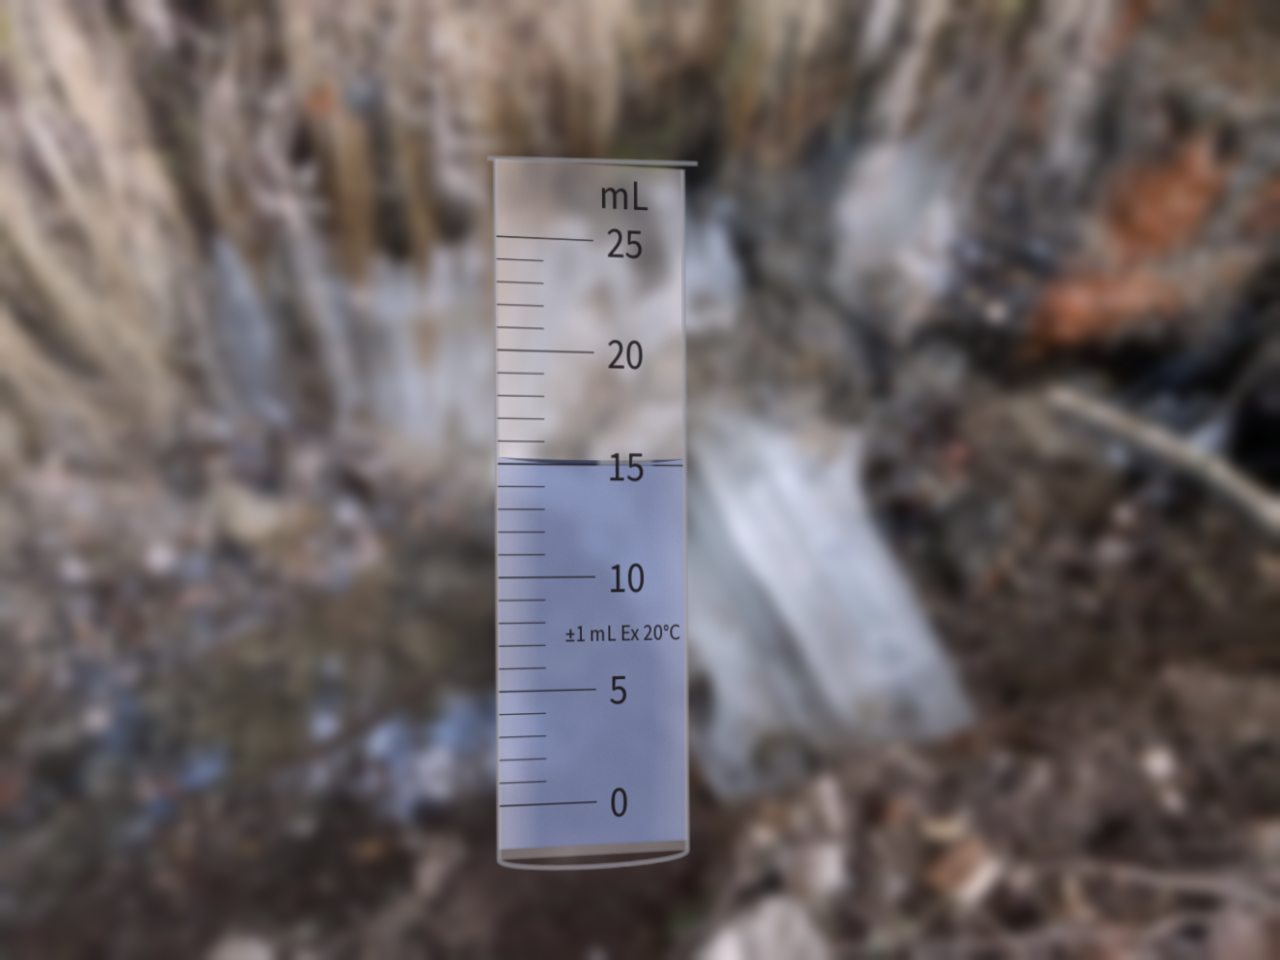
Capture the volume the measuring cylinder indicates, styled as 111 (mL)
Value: 15 (mL)
